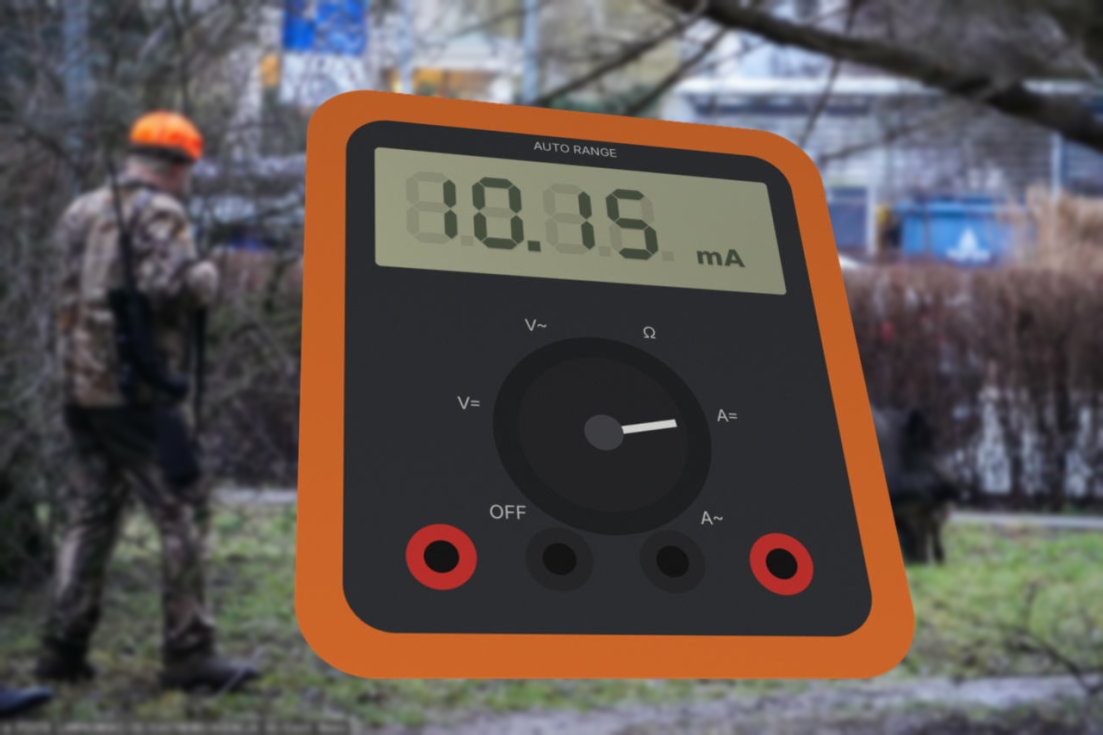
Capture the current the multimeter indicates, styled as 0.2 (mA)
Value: 10.15 (mA)
